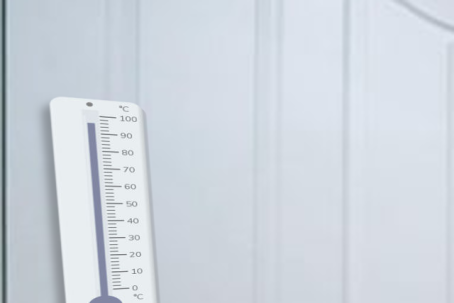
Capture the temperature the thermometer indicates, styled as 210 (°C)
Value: 96 (°C)
